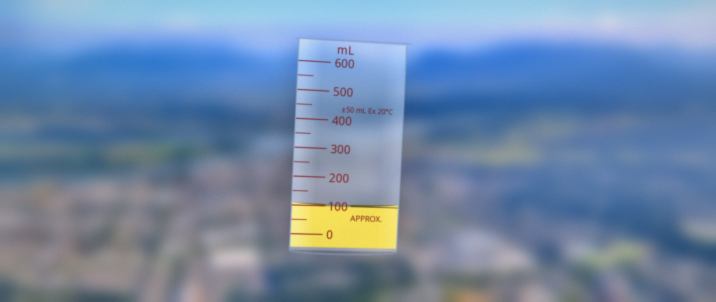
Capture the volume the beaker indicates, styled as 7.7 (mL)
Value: 100 (mL)
